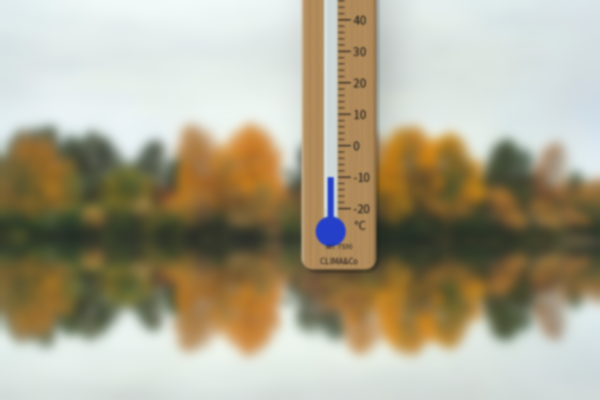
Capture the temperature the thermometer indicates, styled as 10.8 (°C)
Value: -10 (°C)
